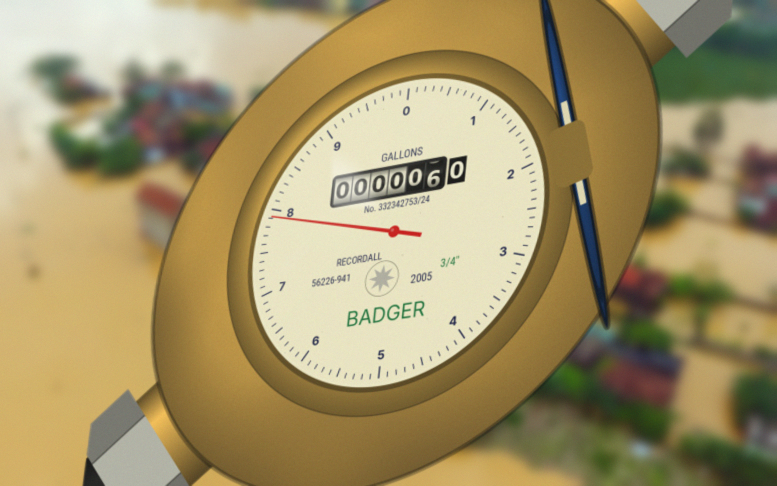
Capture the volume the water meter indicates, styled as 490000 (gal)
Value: 57.9 (gal)
